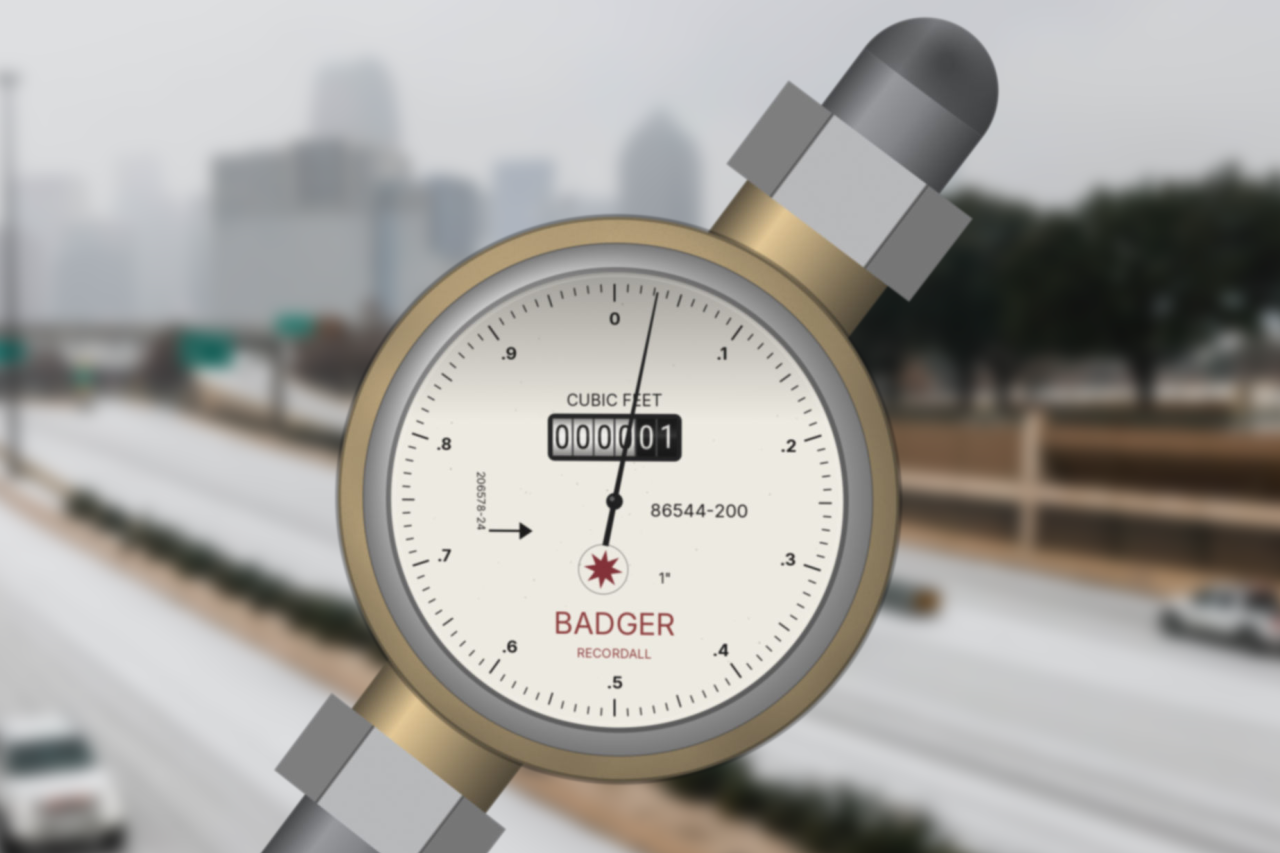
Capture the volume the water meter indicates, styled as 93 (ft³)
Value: 1.03 (ft³)
